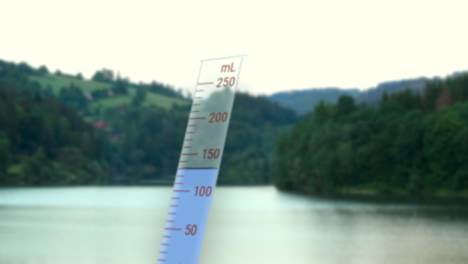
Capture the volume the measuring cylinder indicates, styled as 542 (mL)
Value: 130 (mL)
